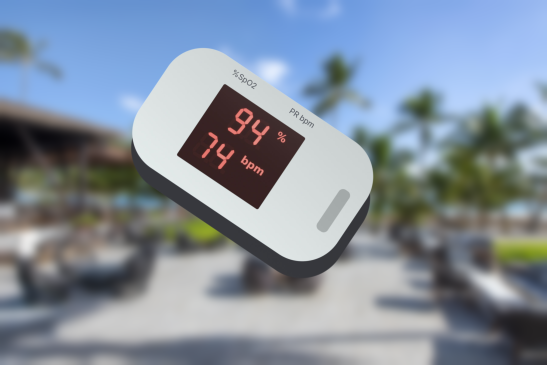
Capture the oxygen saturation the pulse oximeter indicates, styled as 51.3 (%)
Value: 94 (%)
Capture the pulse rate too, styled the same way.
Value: 74 (bpm)
